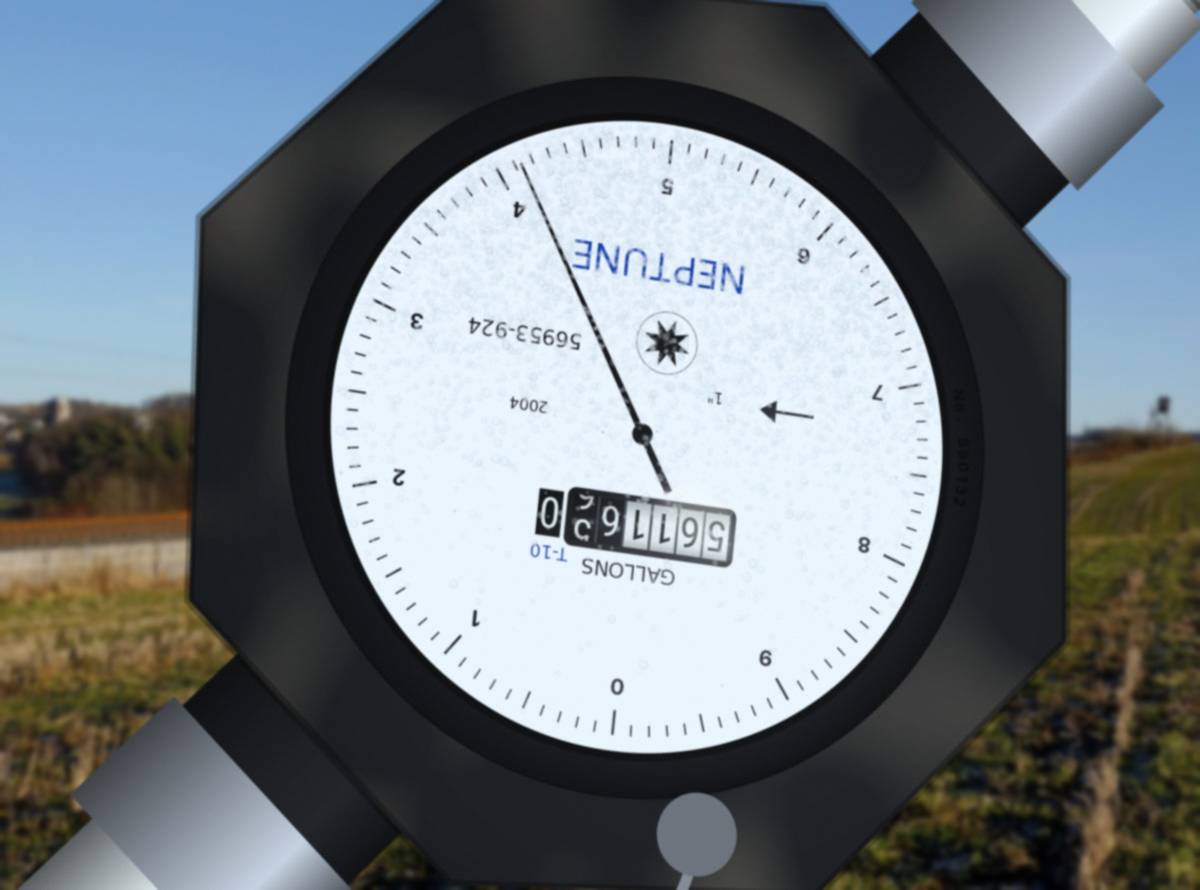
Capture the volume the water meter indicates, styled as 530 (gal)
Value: 5611654.1 (gal)
